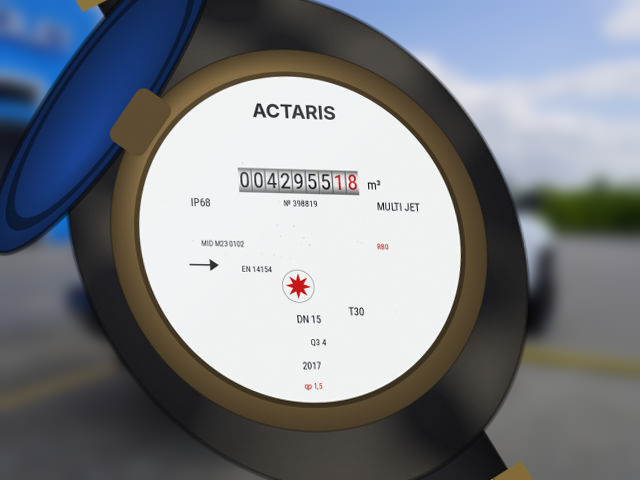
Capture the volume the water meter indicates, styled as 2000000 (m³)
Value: 42955.18 (m³)
